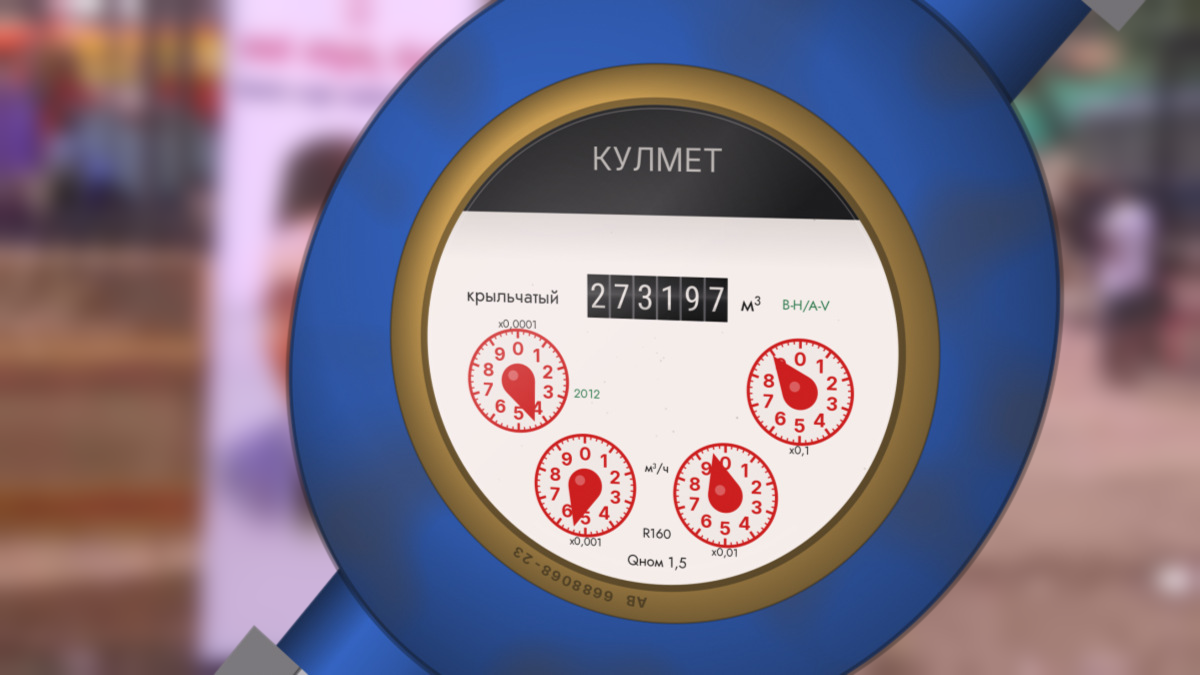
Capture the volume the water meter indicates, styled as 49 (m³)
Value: 273197.8954 (m³)
